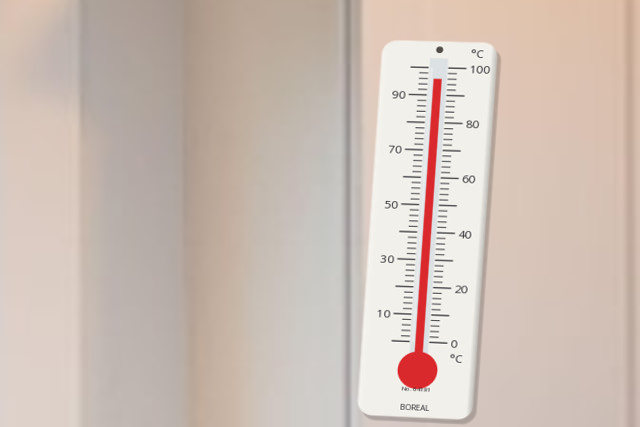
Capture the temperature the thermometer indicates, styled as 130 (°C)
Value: 96 (°C)
